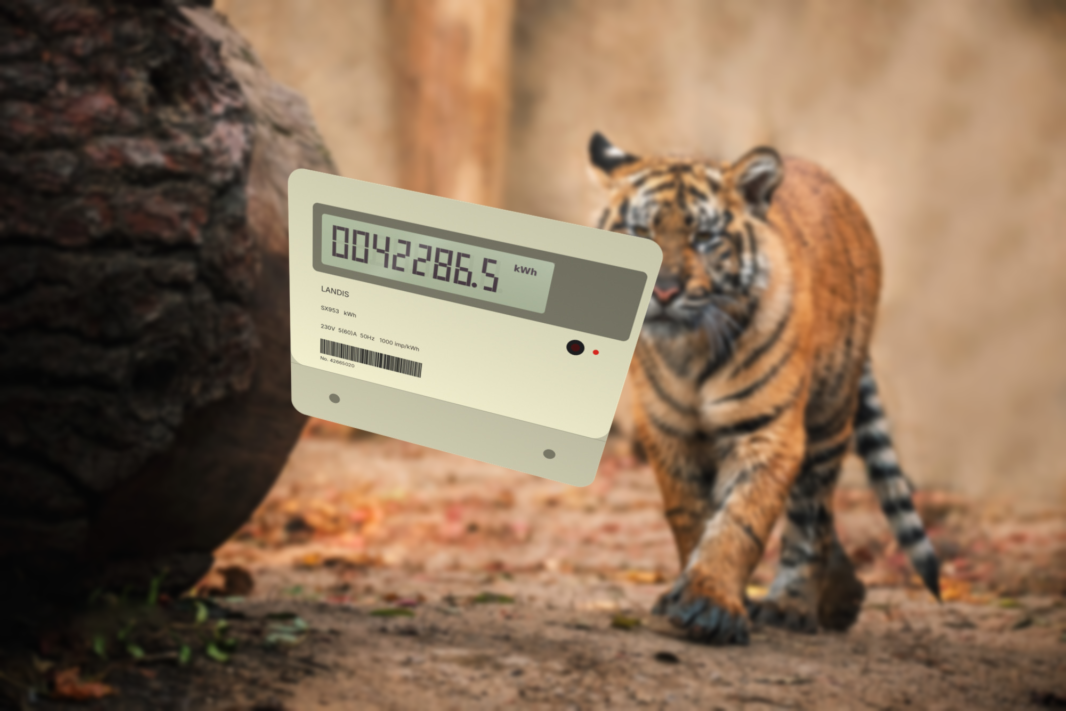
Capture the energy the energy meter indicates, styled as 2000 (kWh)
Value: 42286.5 (kWh)
